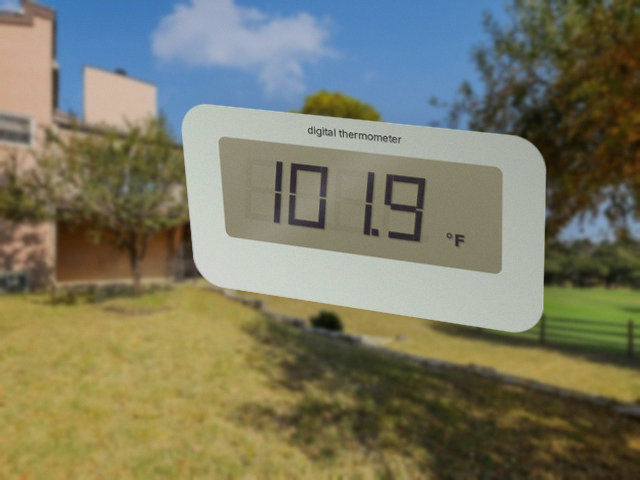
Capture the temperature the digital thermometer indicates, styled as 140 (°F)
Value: 101.9 (°F)
